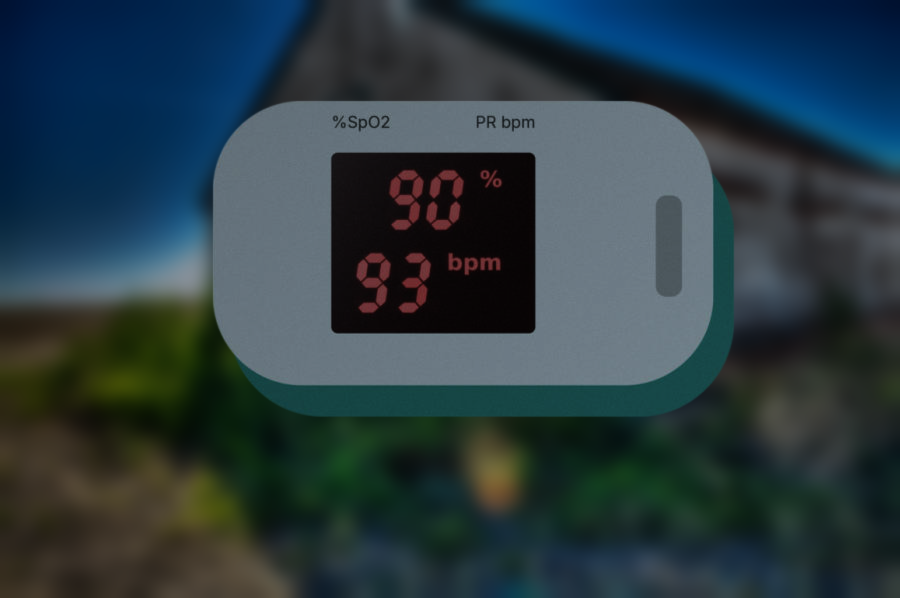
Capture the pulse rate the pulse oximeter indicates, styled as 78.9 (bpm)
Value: 93 (bpm)
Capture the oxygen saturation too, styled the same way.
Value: 90 (%)
